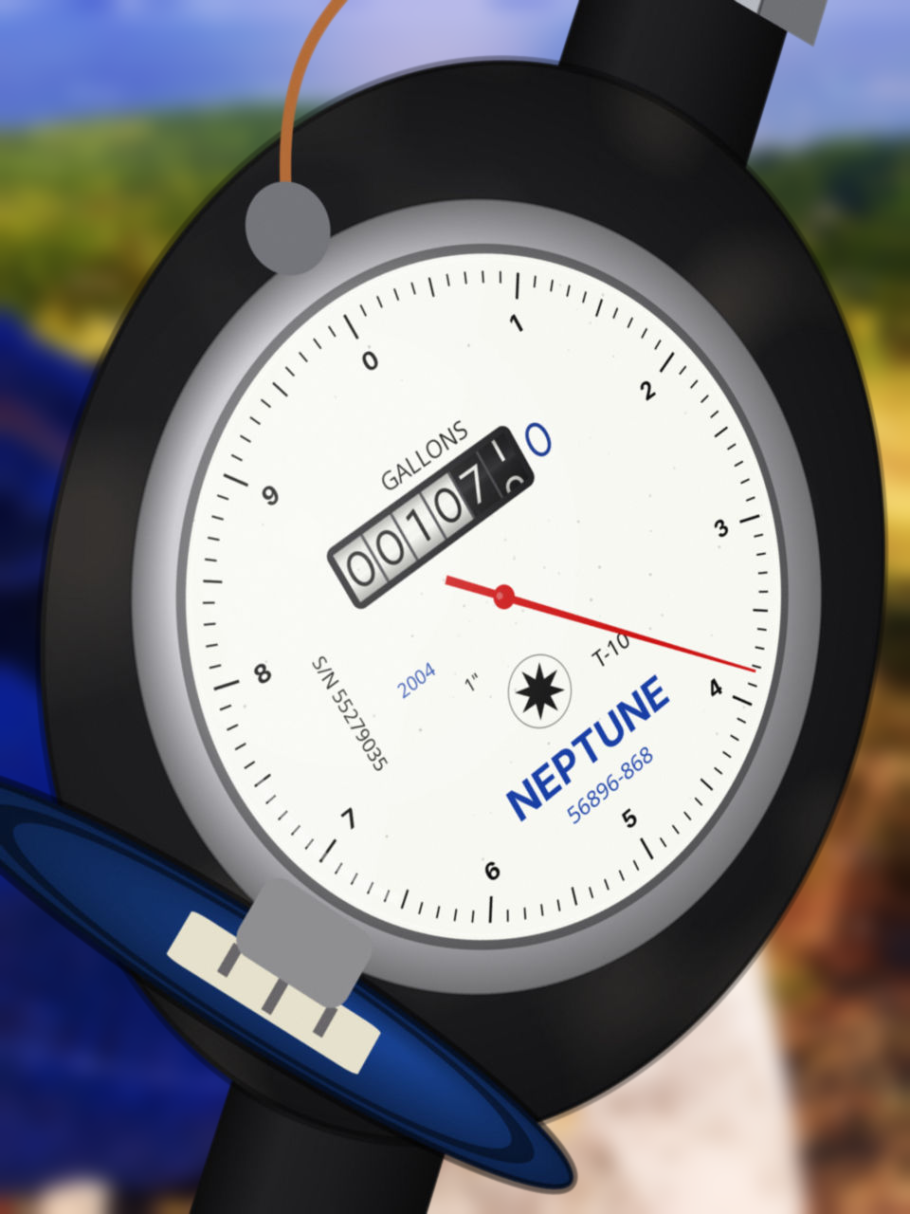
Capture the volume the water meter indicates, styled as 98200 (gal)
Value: 10713.8 (gal)
